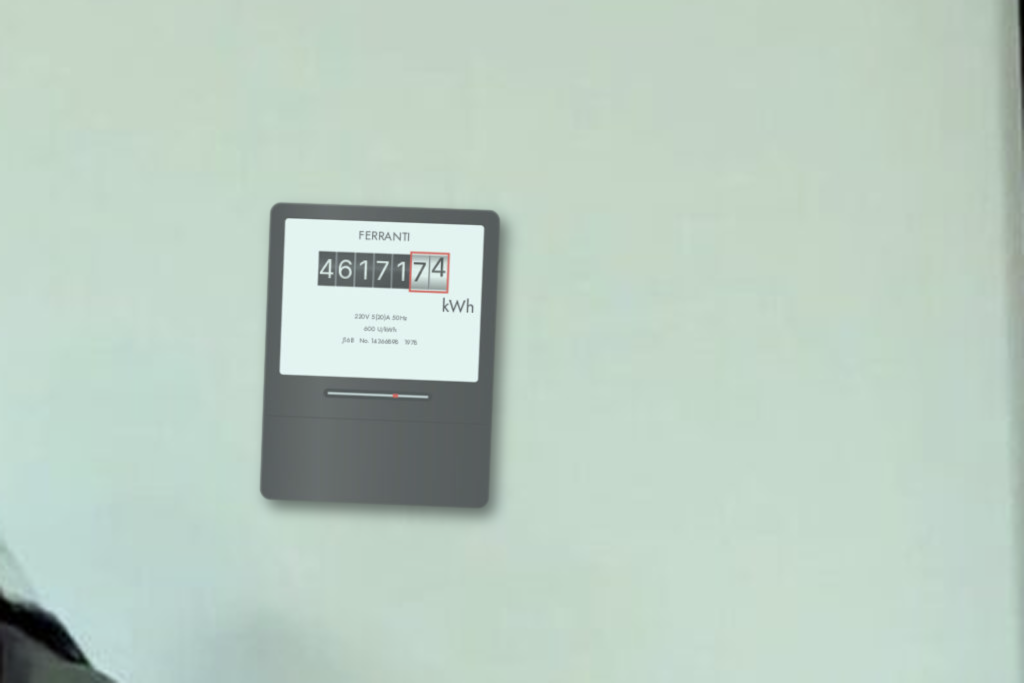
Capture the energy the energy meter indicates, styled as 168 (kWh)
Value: 46171.74 (kWh)
